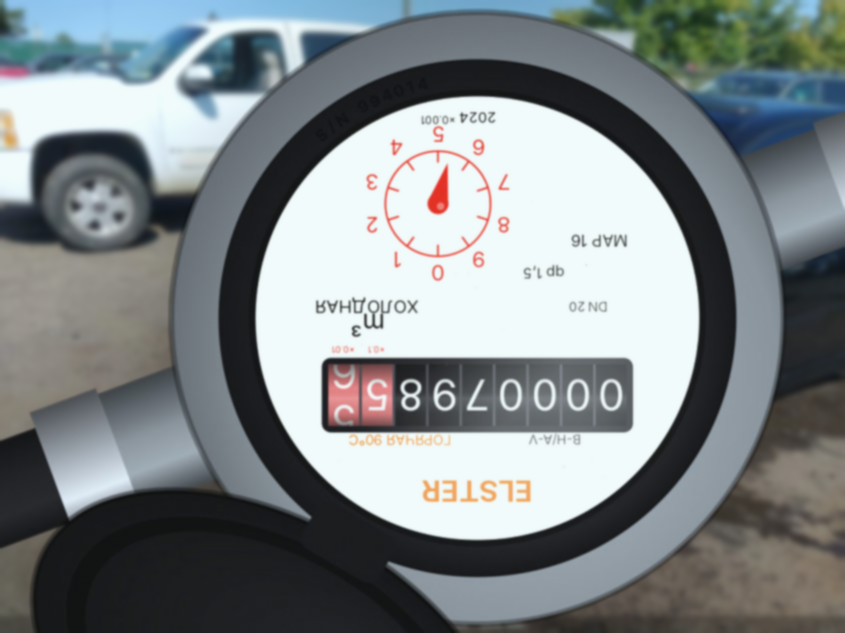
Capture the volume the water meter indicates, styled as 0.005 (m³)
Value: 798.555 (m³)
